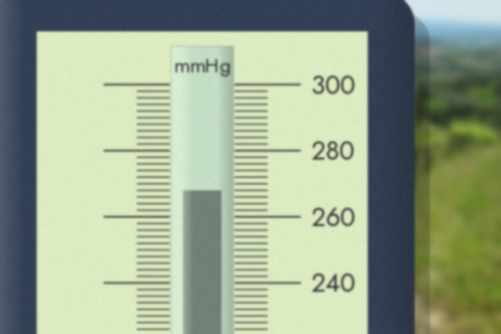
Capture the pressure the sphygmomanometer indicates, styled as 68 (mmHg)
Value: 268 (mmHg)
